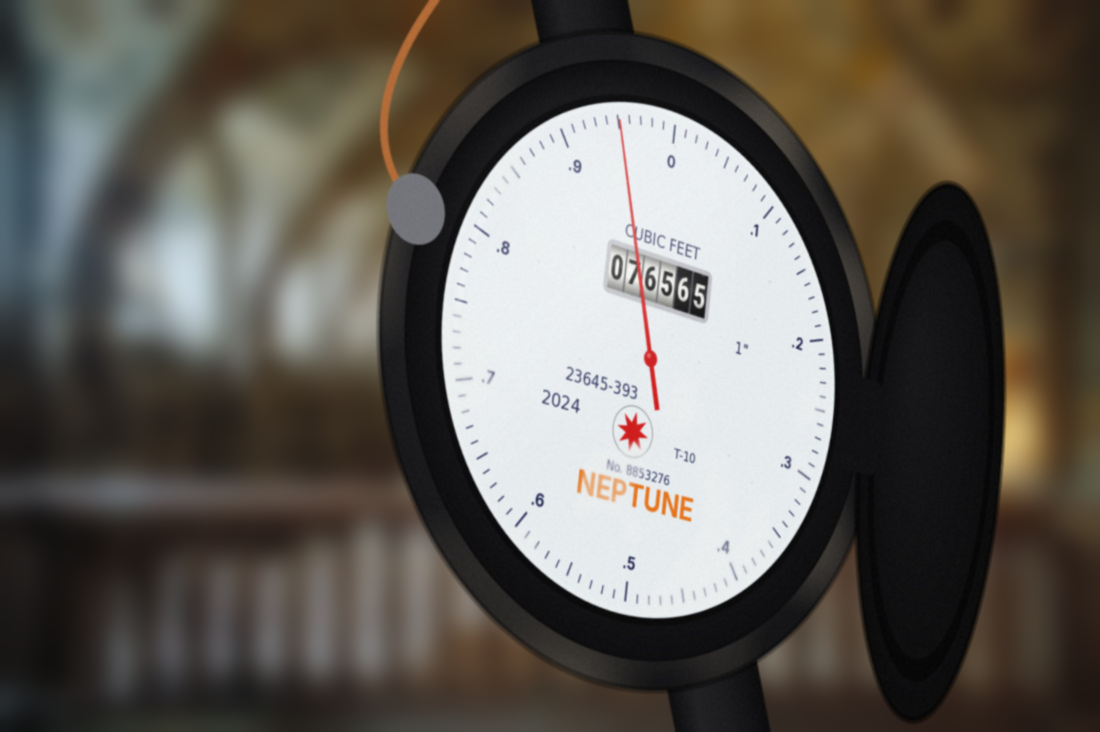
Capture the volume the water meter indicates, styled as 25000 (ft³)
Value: 76564.95 (ft³)
